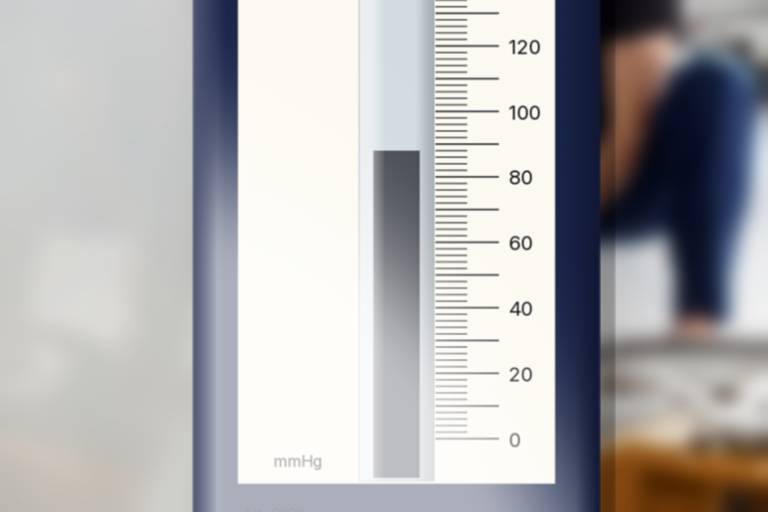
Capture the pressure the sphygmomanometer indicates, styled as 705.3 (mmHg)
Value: 88 (mmHg)
